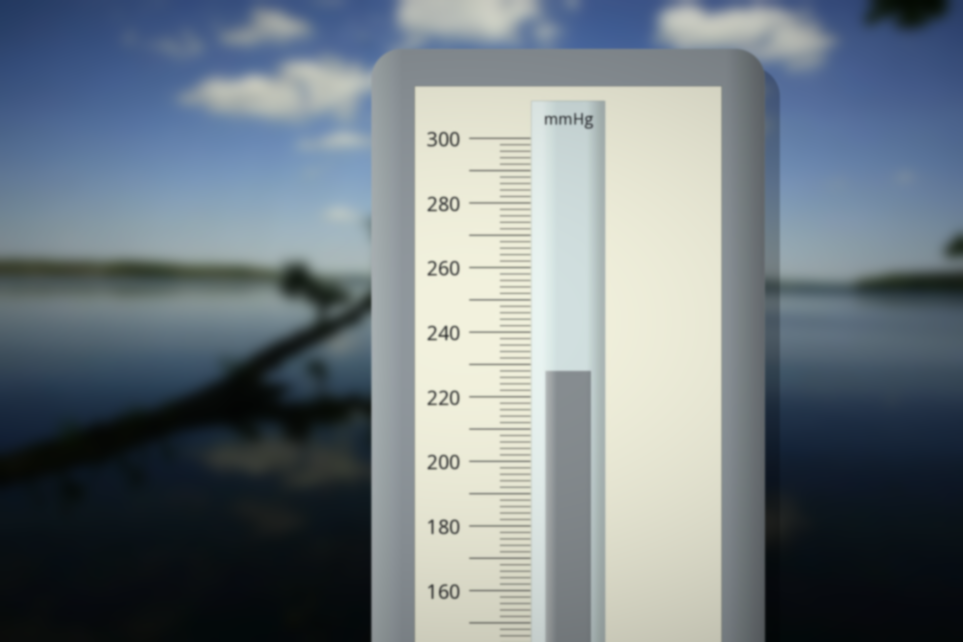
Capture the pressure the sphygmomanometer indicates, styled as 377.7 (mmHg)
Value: 228 (mmHg)
